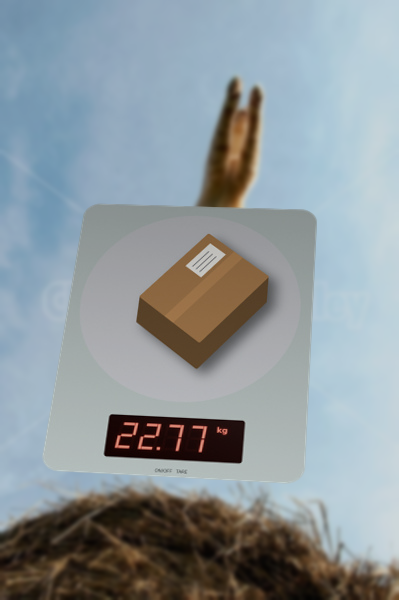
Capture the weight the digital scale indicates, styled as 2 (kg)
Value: 22.77 (kg)
